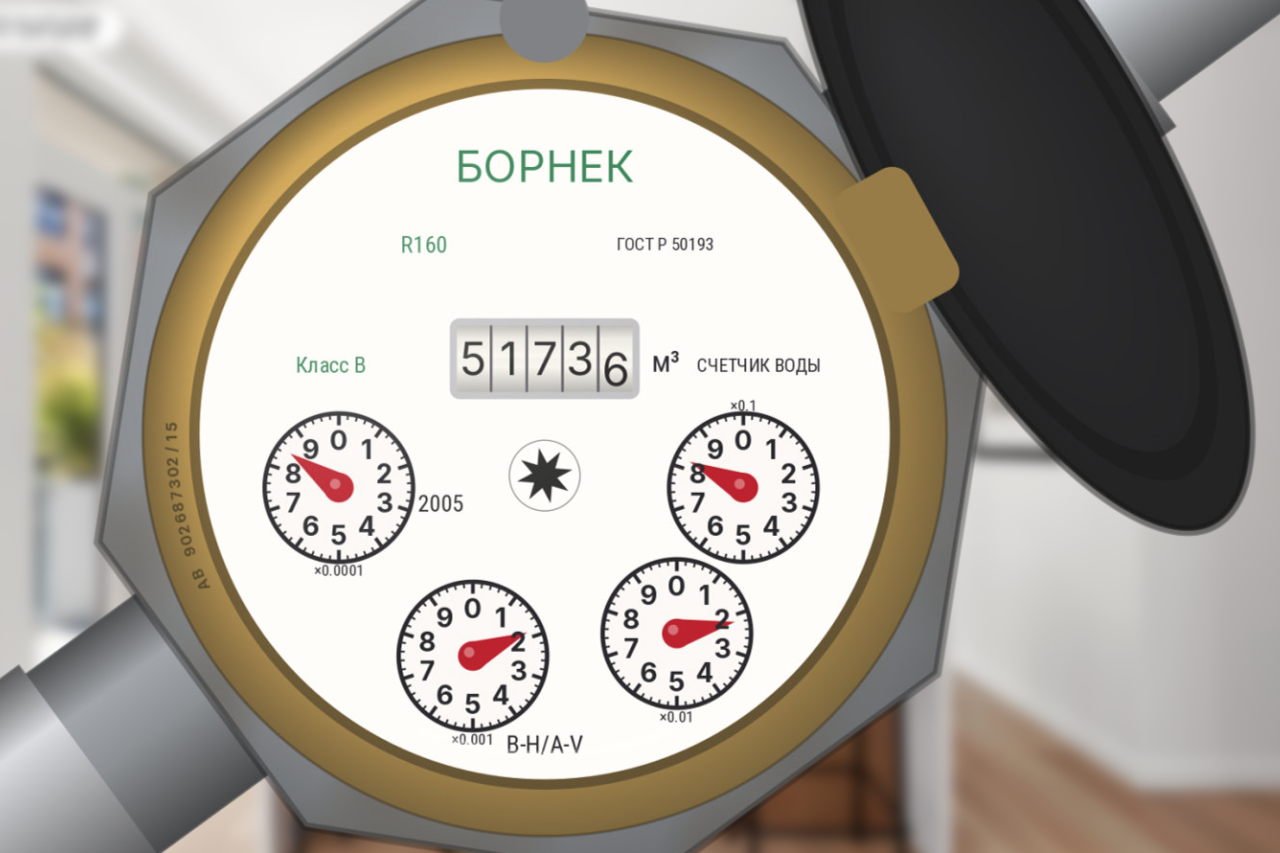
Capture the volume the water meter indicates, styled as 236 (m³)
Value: 51735.8218 (m³)
